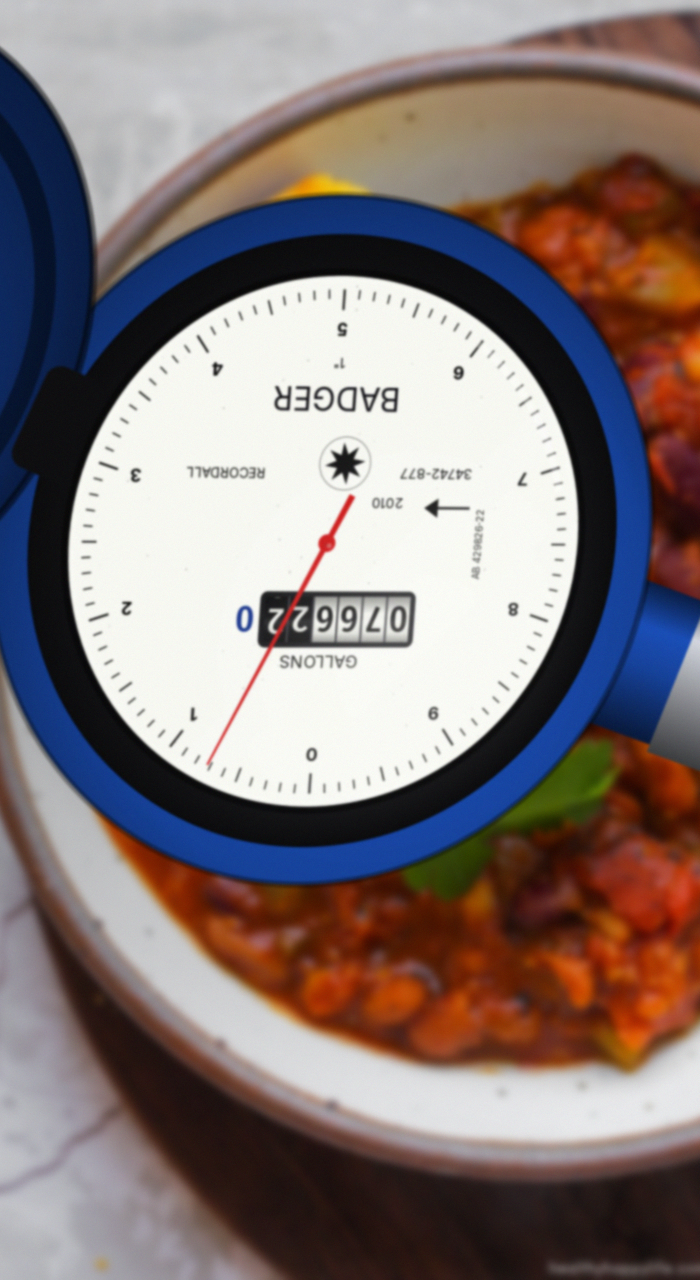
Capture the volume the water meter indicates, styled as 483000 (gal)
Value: 766220.7 (gal)
